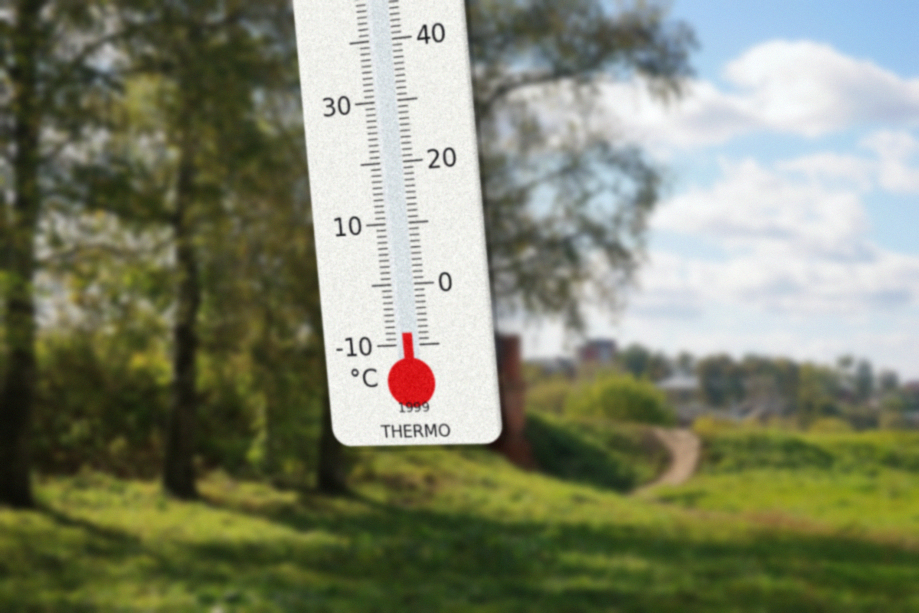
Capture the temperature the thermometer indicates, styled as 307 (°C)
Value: -8 (°C)
